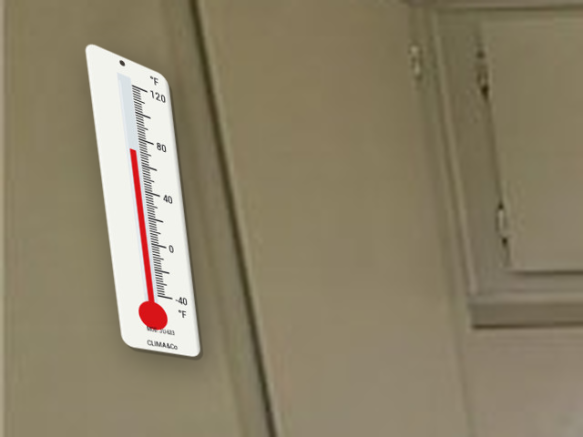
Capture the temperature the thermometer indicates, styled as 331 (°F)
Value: 70 (°F)
